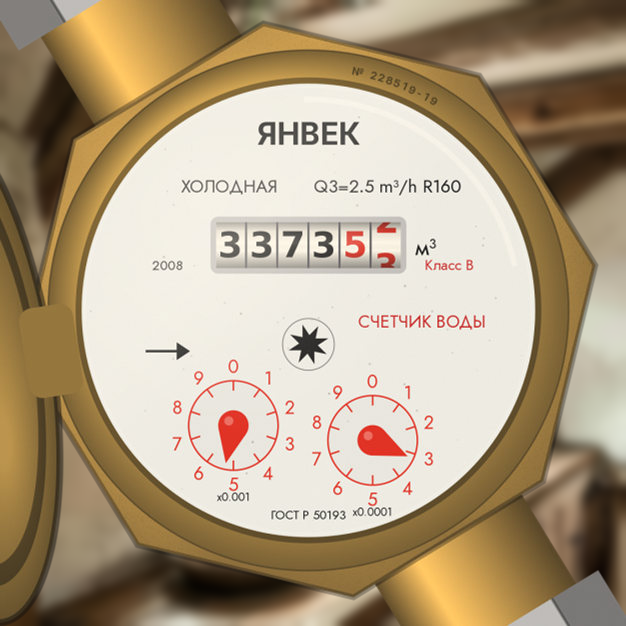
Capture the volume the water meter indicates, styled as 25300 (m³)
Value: 3373.5253 (m³)
